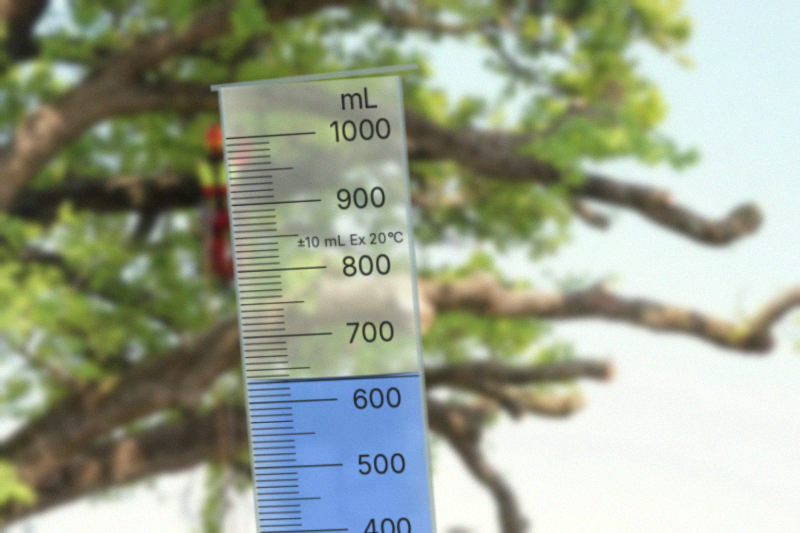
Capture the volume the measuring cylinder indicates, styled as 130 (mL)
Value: 630 (mL)
